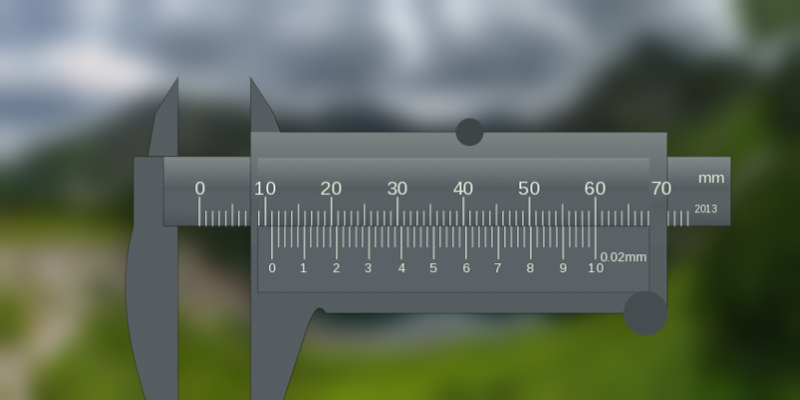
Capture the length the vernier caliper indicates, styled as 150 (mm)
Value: 11.0 (mm)
